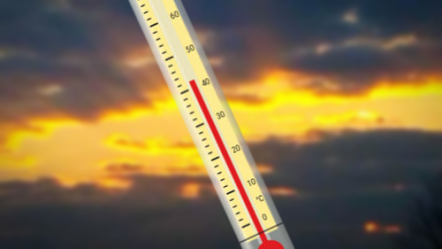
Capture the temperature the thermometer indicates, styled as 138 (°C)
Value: 42 (°C)
